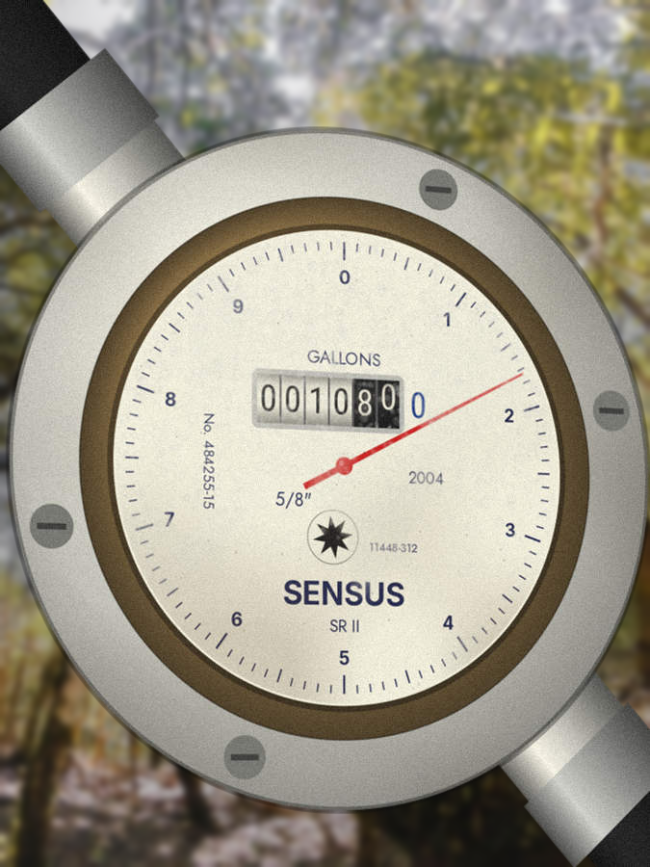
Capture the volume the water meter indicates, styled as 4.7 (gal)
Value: 10801.7 (gal)
